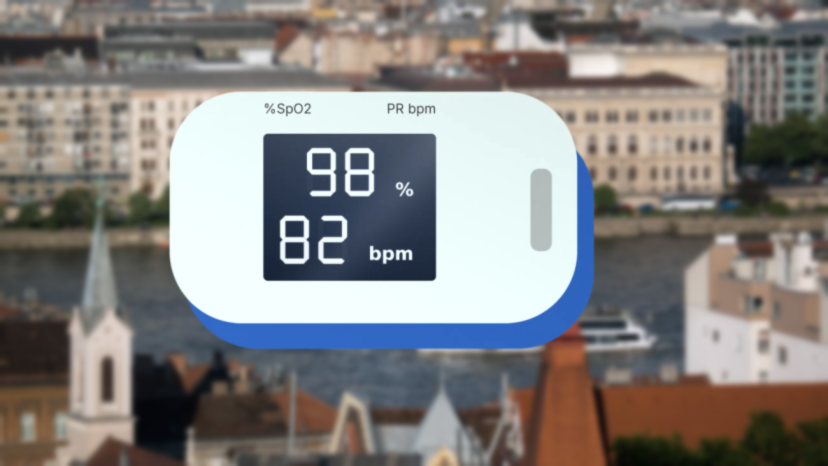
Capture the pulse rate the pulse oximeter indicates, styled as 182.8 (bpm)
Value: 82 (bpm)
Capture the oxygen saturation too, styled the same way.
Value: 98 (%)
